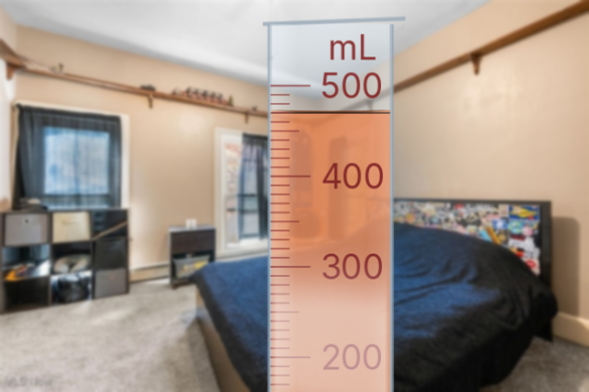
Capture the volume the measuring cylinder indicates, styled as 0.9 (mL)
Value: 470 (mL)
